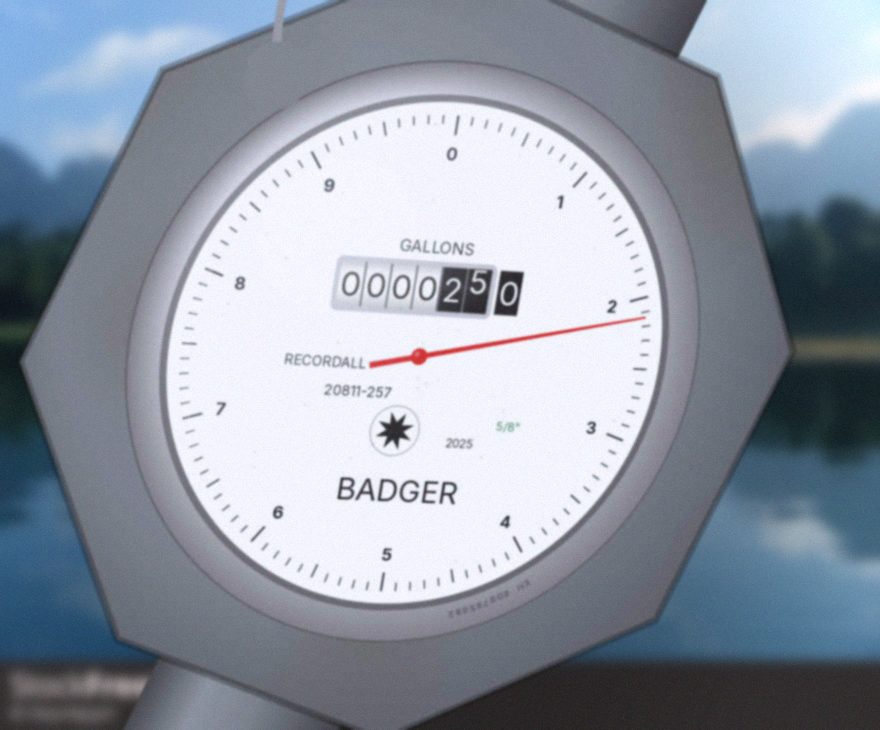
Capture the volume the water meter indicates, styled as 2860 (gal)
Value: 252.1 (gal)
